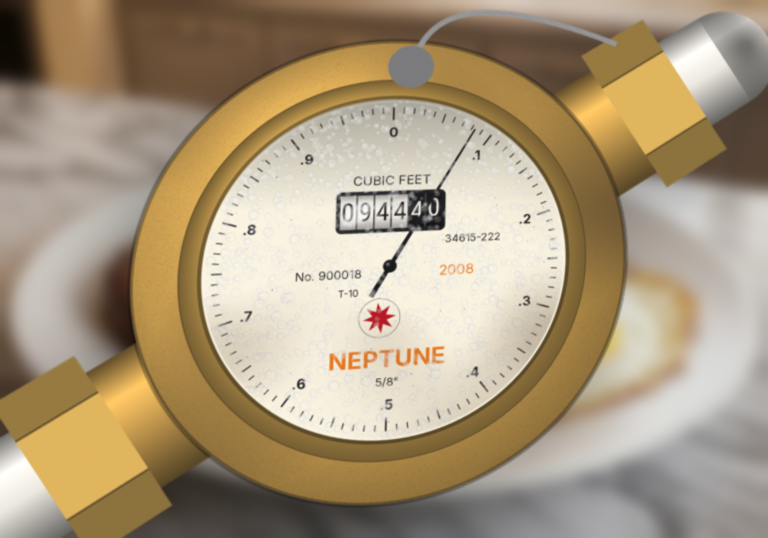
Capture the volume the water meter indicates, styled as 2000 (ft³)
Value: 94440.08 (ft³)
